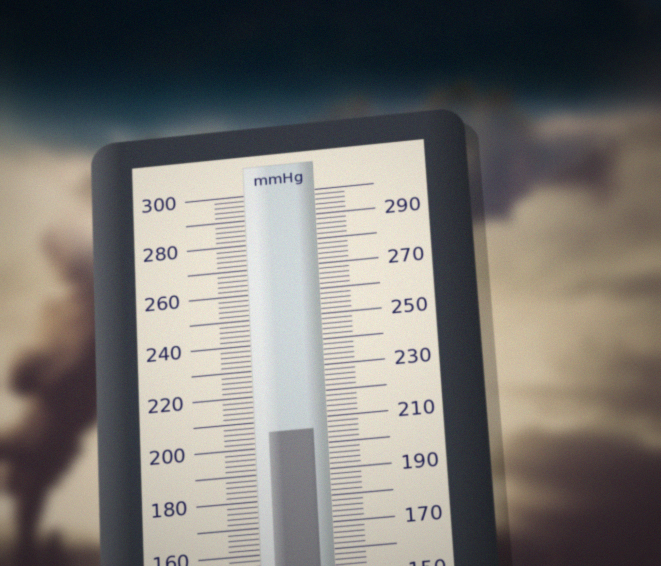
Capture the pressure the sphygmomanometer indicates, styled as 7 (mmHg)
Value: 206 (mmHg)
